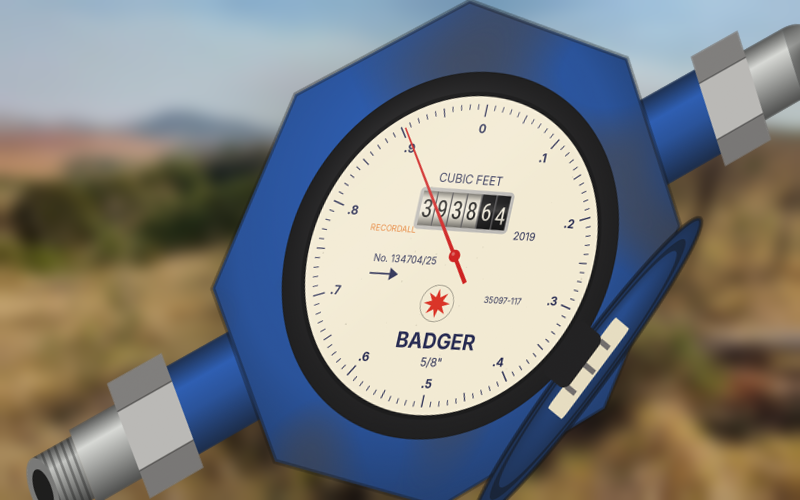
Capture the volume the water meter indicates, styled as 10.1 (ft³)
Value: 393863.90 (ft³)
